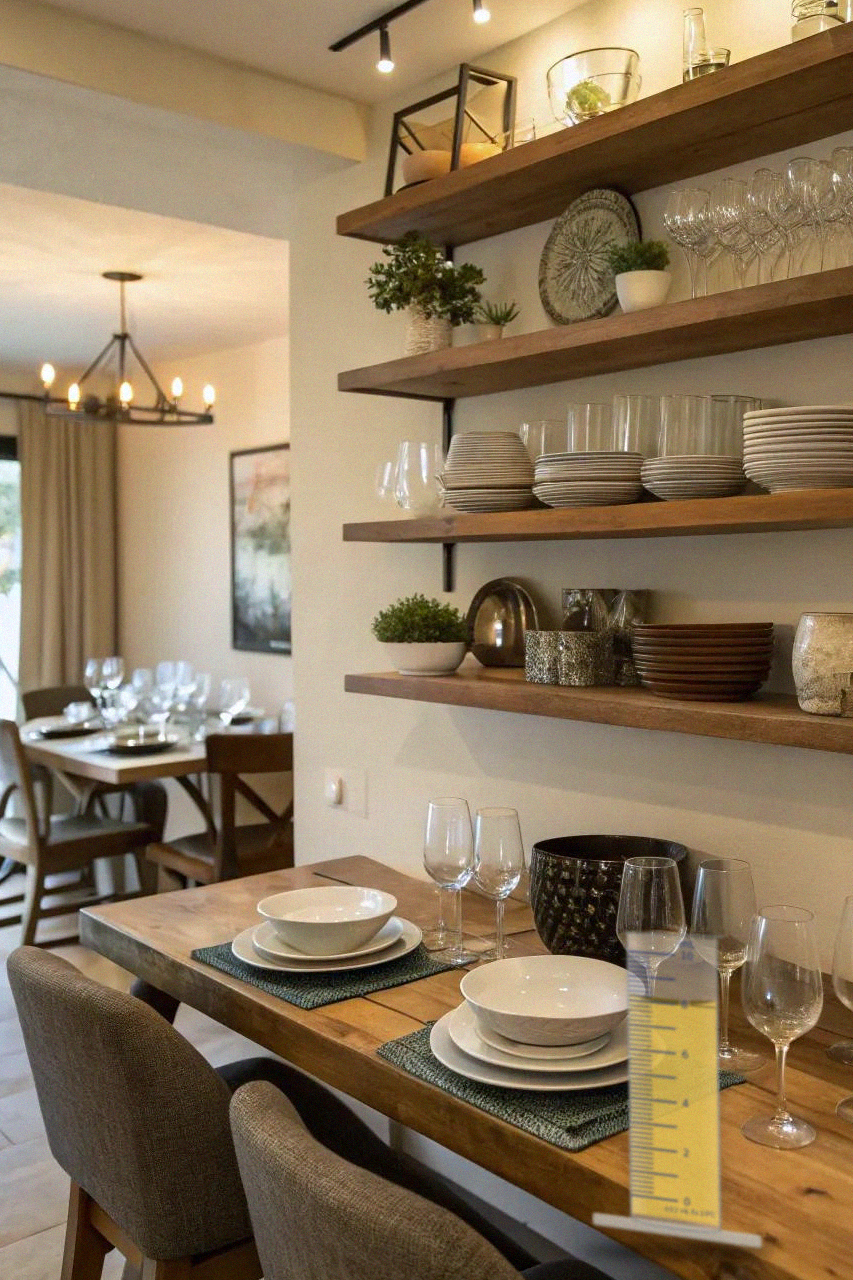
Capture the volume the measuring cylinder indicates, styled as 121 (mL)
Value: 8 (mL)
